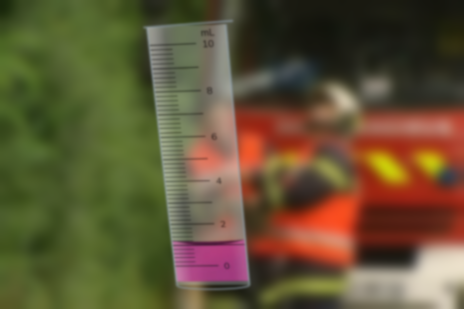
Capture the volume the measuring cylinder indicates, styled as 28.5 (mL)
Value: 1 (mL)
